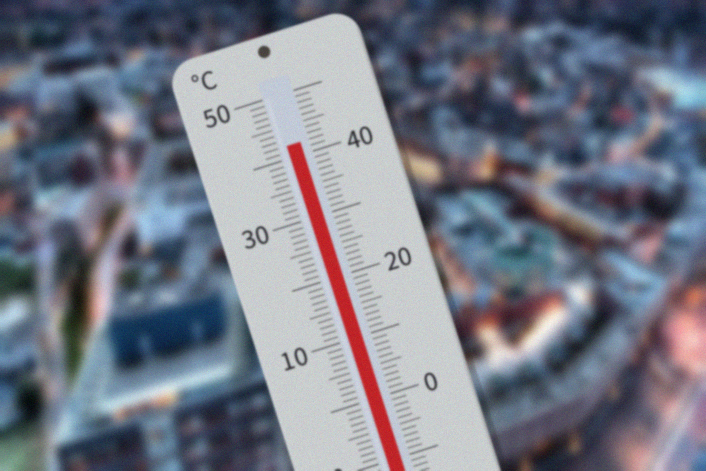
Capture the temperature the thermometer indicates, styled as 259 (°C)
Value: 42 (°C)
